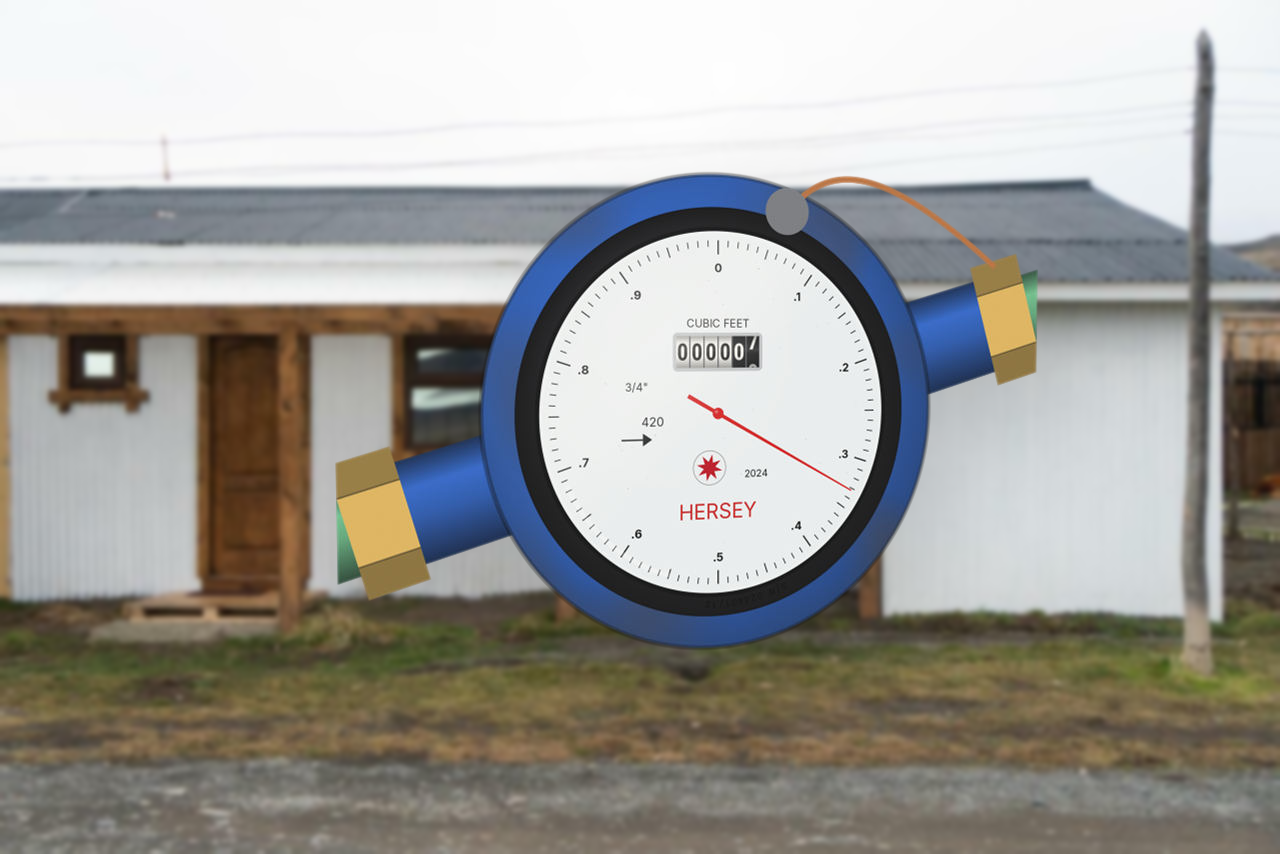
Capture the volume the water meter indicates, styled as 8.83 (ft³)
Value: 7.33 (ft³)
